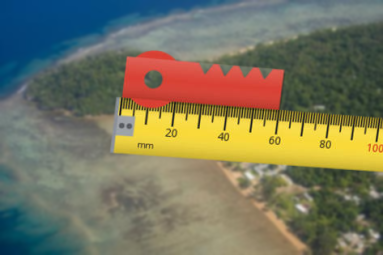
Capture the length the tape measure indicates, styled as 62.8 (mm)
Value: 60 (mm)
